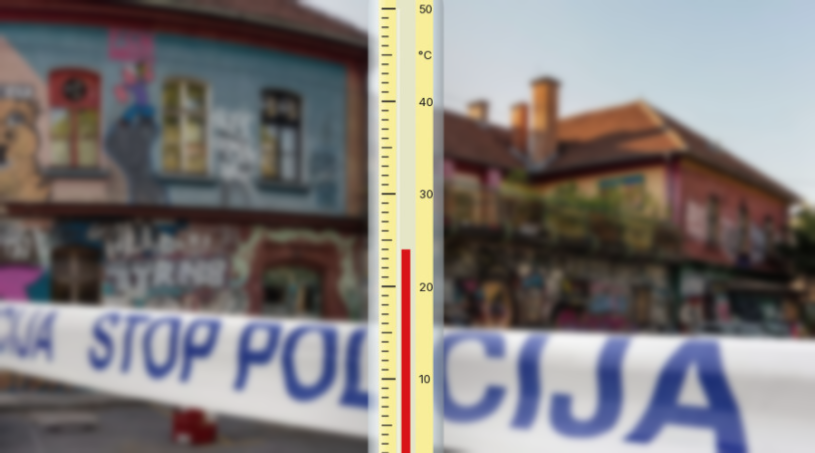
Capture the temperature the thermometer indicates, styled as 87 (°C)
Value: 24 (°C)
